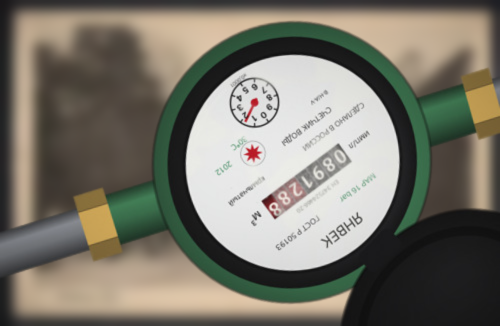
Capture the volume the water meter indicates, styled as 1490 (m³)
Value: 891.2881 (m³)
